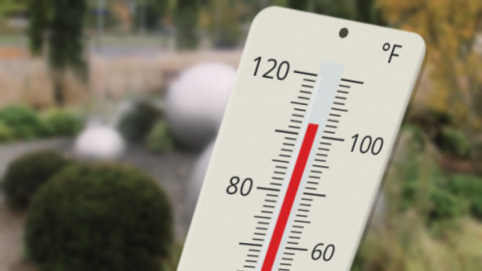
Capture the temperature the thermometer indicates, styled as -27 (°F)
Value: 104 (°F)
